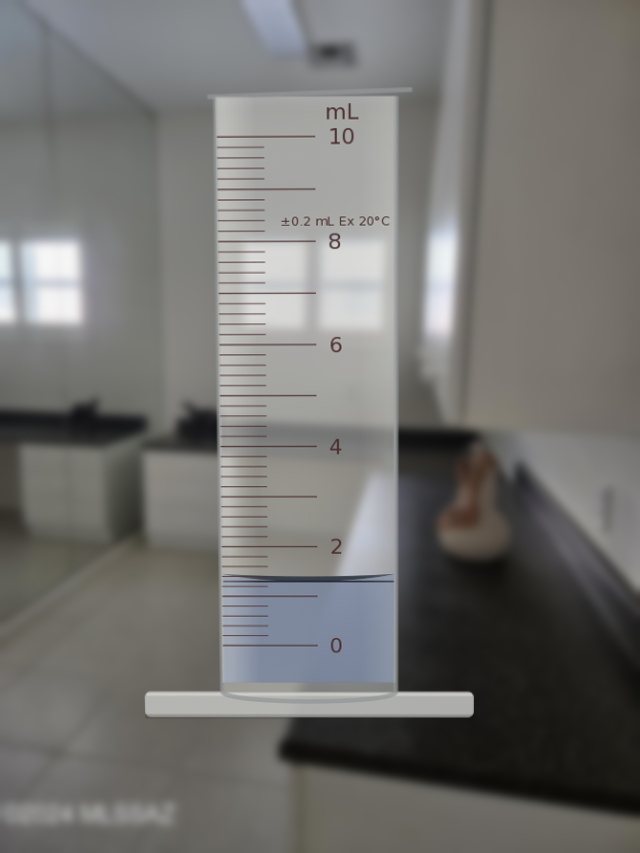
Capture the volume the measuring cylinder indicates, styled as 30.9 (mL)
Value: 1.3 (mL)
